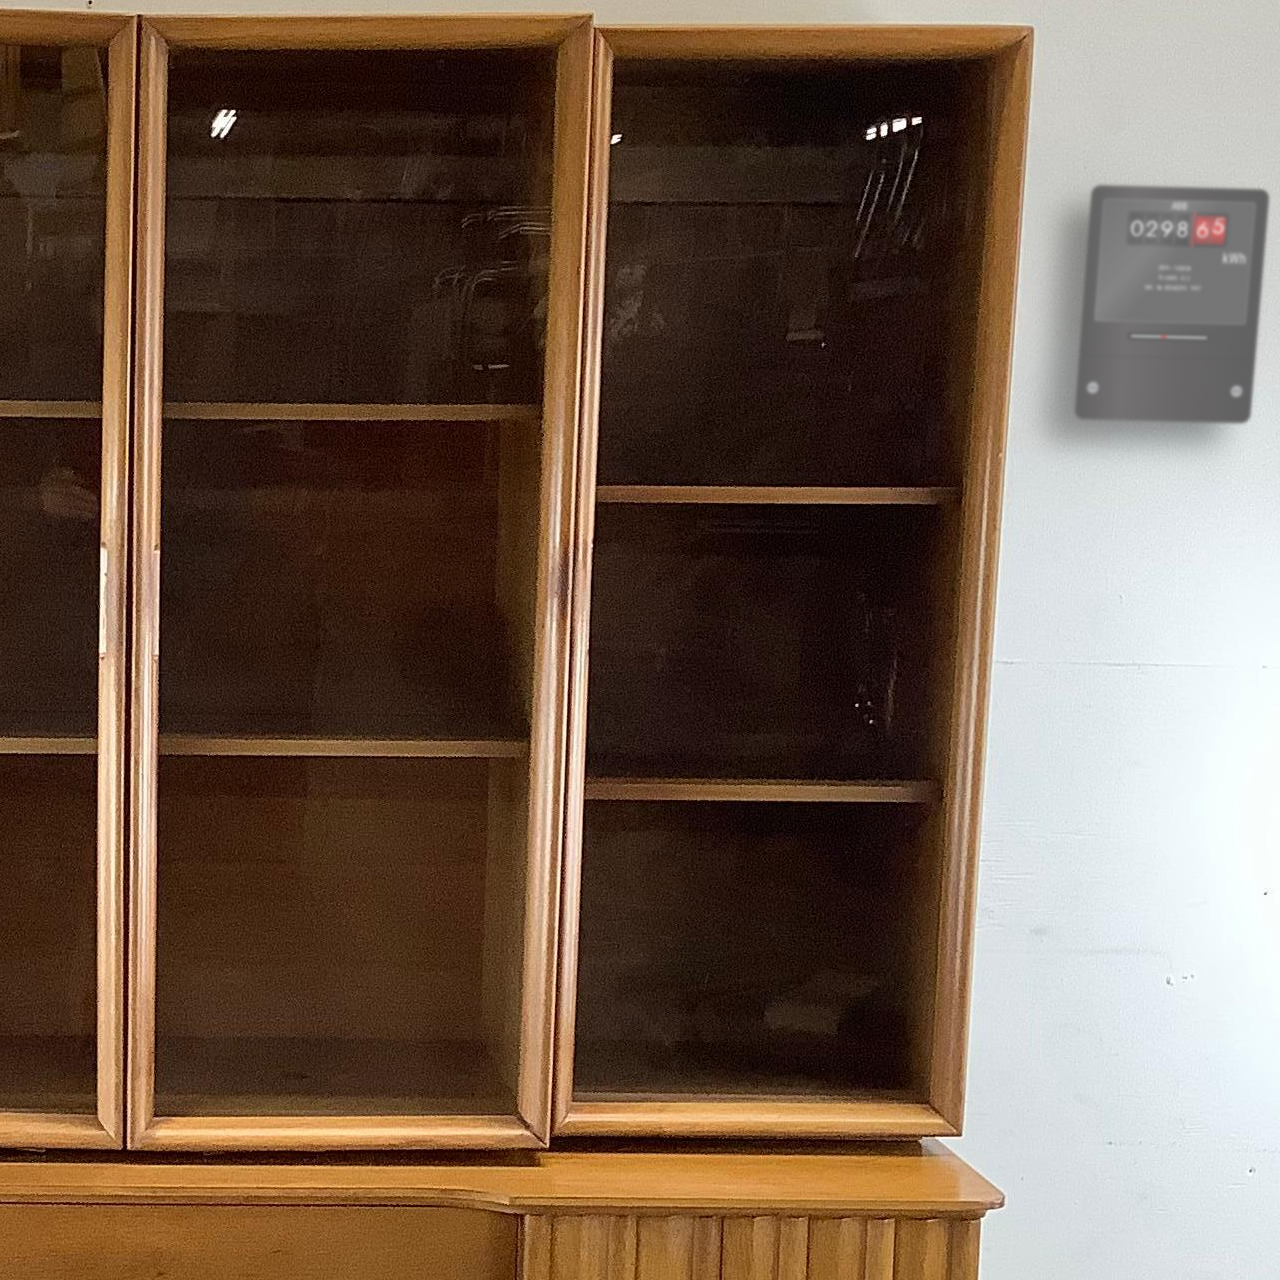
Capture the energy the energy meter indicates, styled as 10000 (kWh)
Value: 298.65 (kWh)
